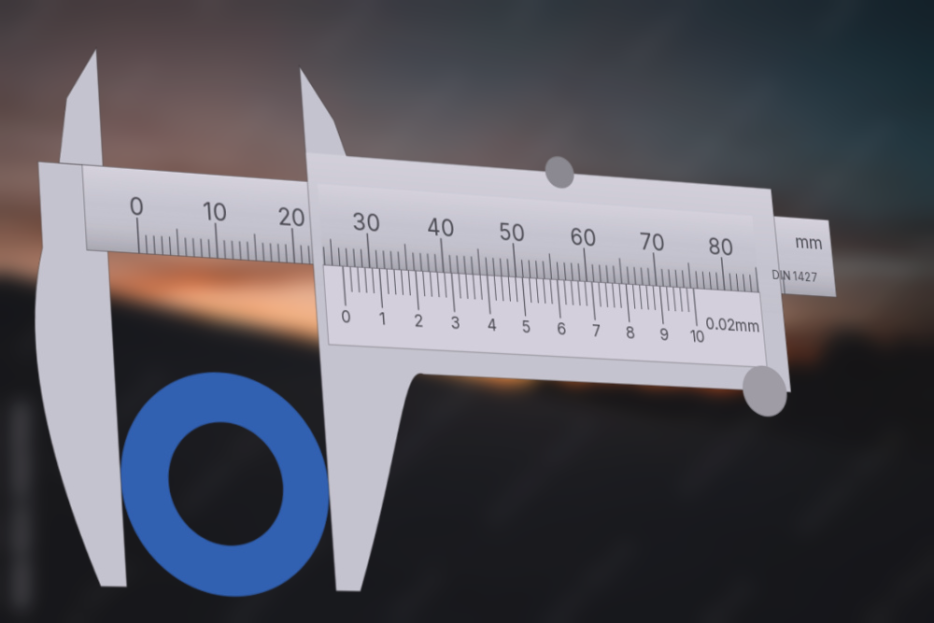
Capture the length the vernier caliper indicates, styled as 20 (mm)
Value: 26.4 (mm)
